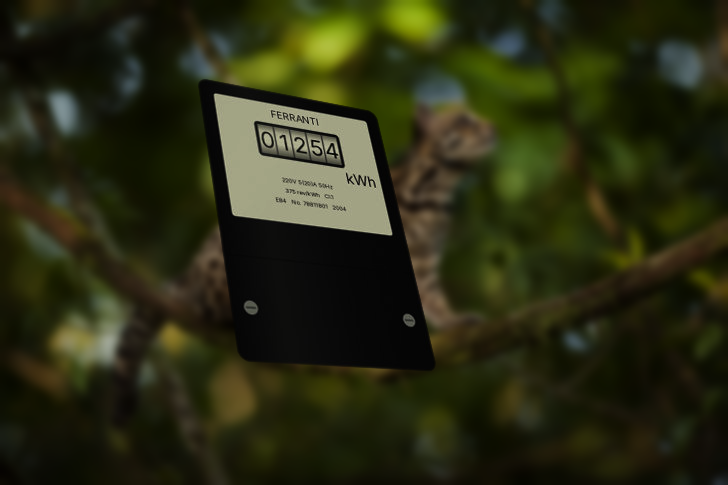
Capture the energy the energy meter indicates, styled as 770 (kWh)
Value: 1254 (kWh)
